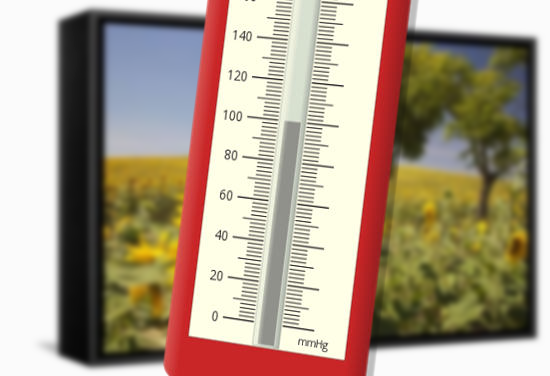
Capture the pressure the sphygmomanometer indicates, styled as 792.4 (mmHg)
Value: 100 (mmHg)
